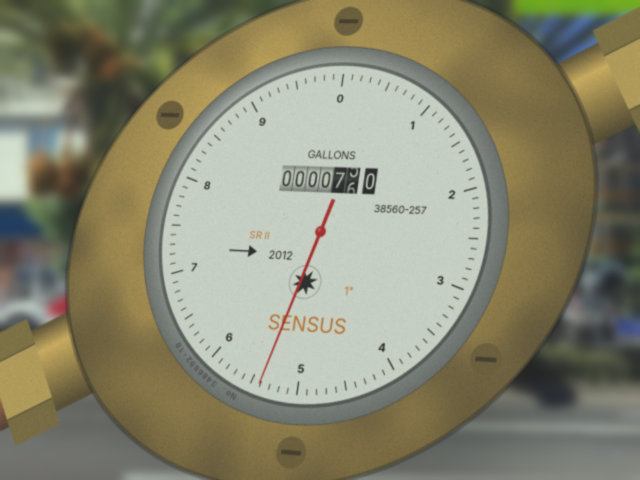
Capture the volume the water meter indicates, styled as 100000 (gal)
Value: 755.4 (gal)
